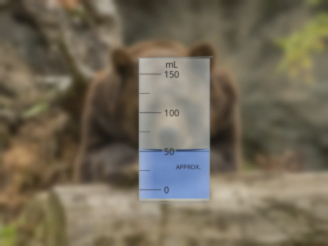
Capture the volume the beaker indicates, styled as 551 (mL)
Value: 50 (mL)
